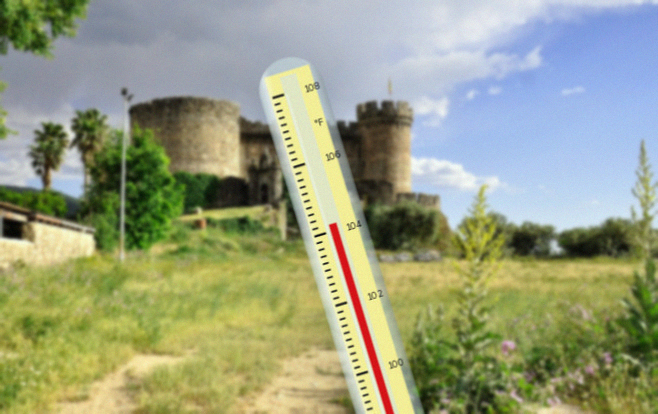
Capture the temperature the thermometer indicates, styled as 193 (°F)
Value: 104.2 (°F)
